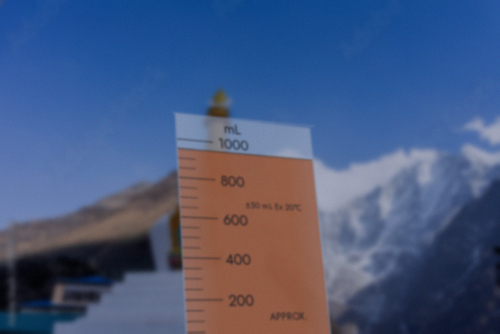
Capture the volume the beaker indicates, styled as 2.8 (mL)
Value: 950 (mL)
